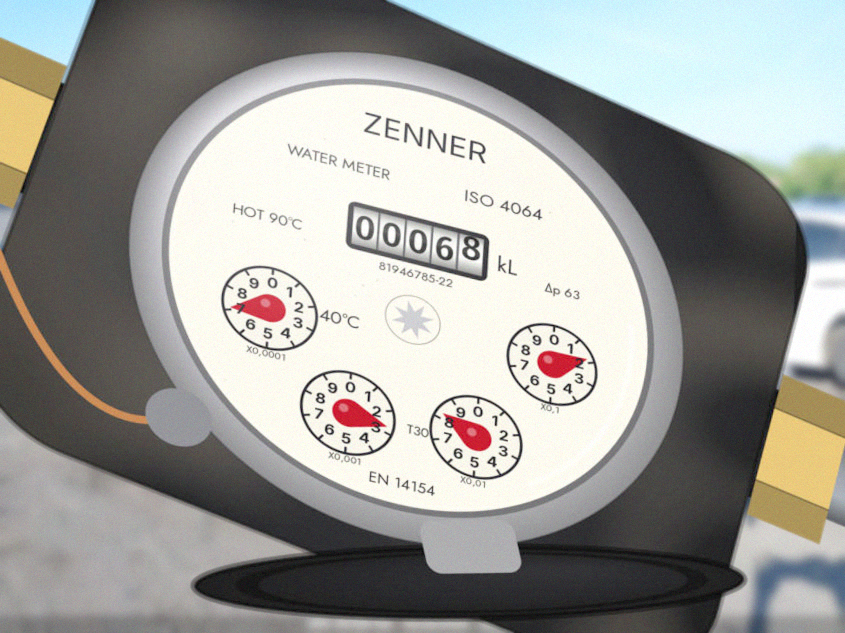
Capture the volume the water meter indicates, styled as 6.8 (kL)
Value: 68.1827 (kL)
